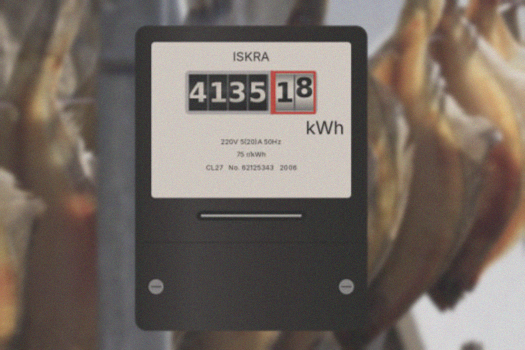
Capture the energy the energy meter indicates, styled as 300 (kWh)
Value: 4135.18 (kWh)
